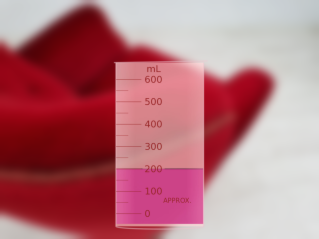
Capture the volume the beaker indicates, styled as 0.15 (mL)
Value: 200 (mL)
